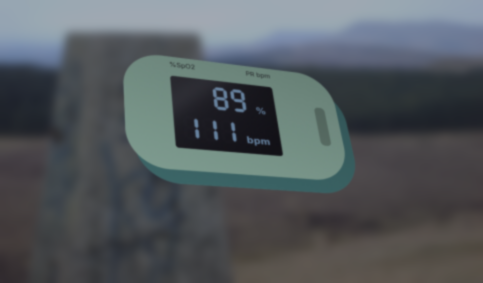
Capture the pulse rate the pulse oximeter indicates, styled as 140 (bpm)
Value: 111 (bpm)
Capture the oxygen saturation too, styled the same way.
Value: 89 (%)
